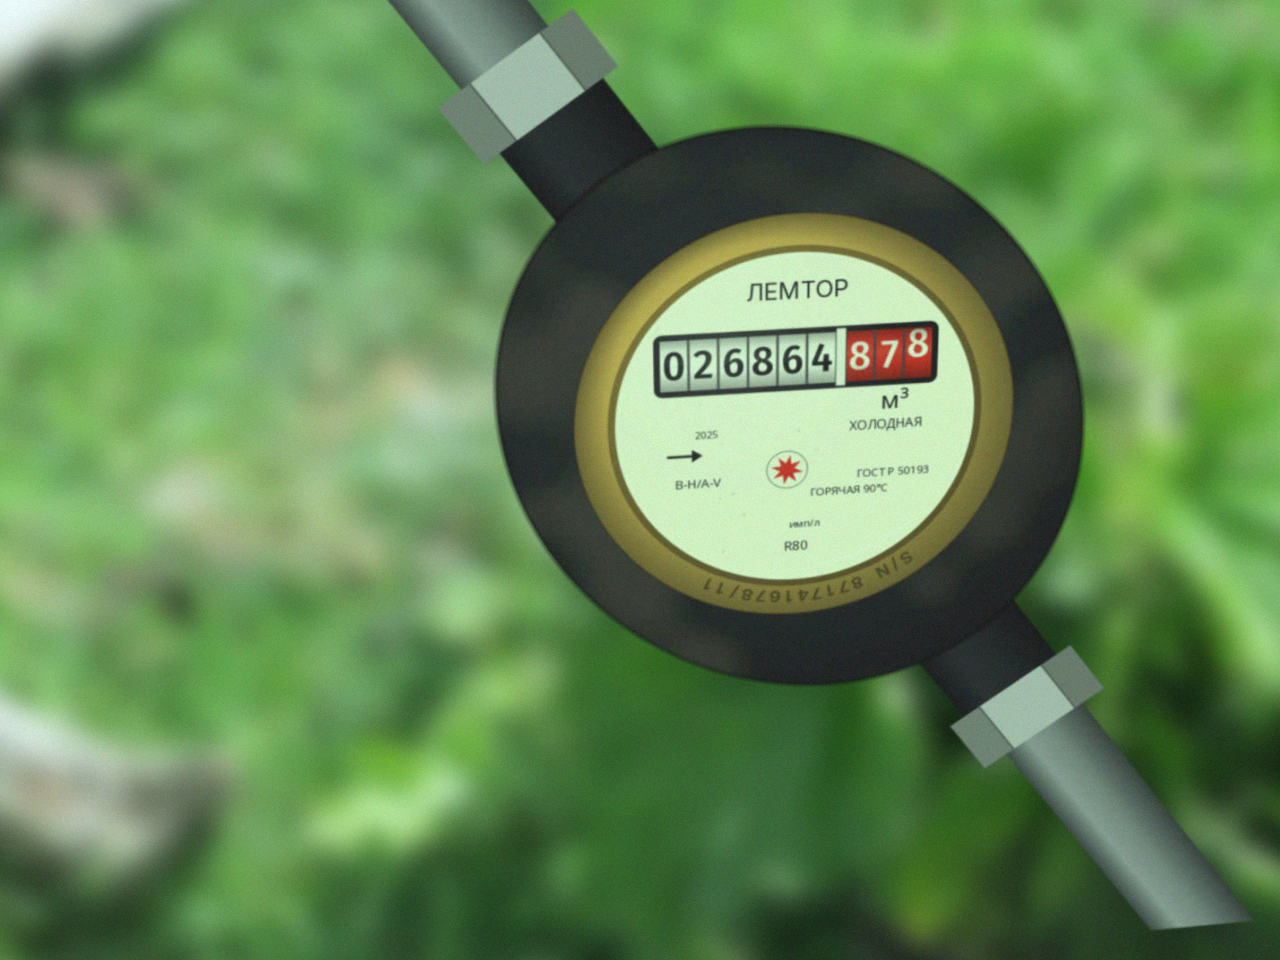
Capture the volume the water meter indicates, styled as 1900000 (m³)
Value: 26864.878 (m³)
